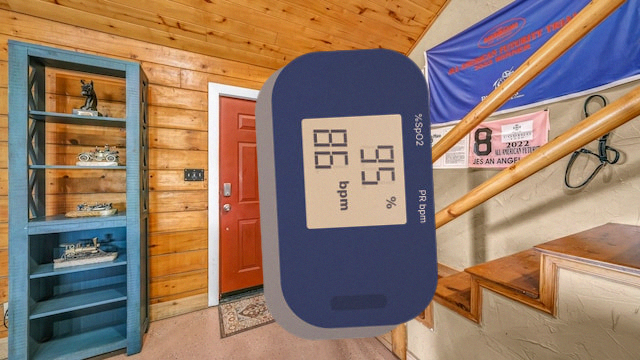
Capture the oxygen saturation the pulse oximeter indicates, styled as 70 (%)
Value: 95 (%)
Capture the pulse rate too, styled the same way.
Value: 86 (bpm)
